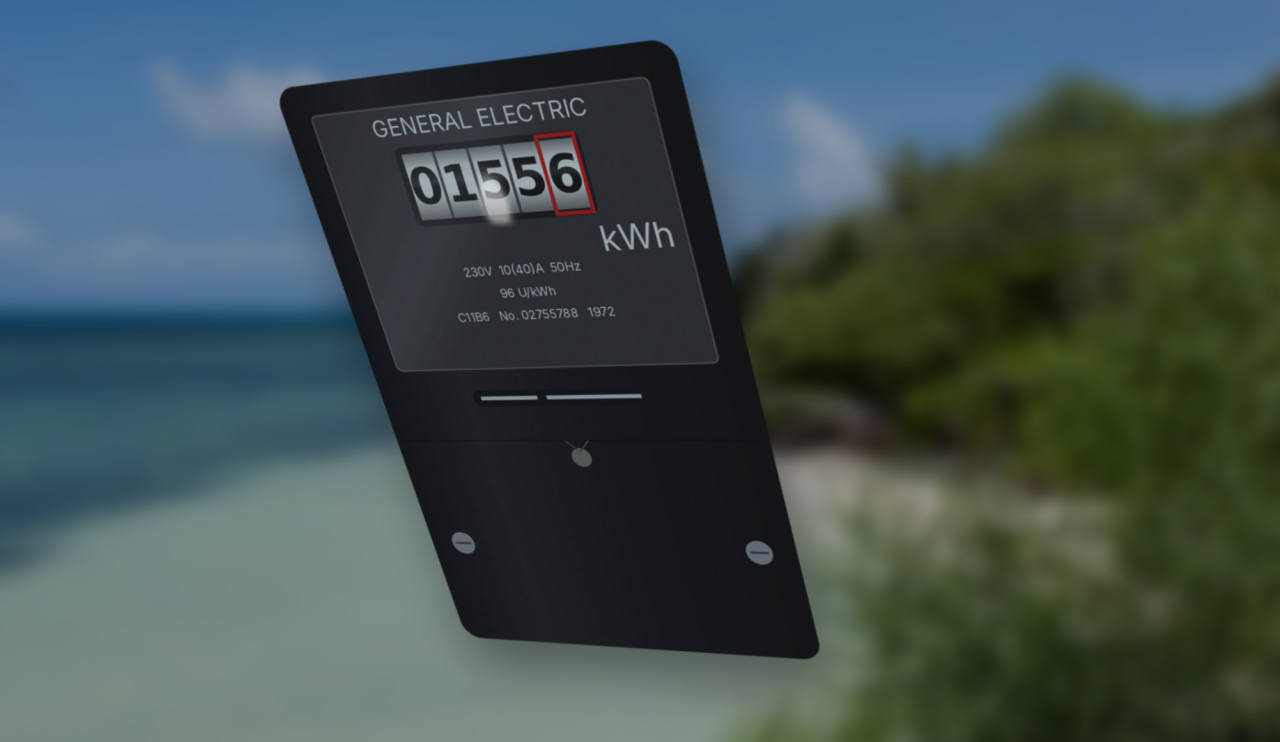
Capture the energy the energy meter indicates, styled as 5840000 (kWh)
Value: 155.6 (kWh)
